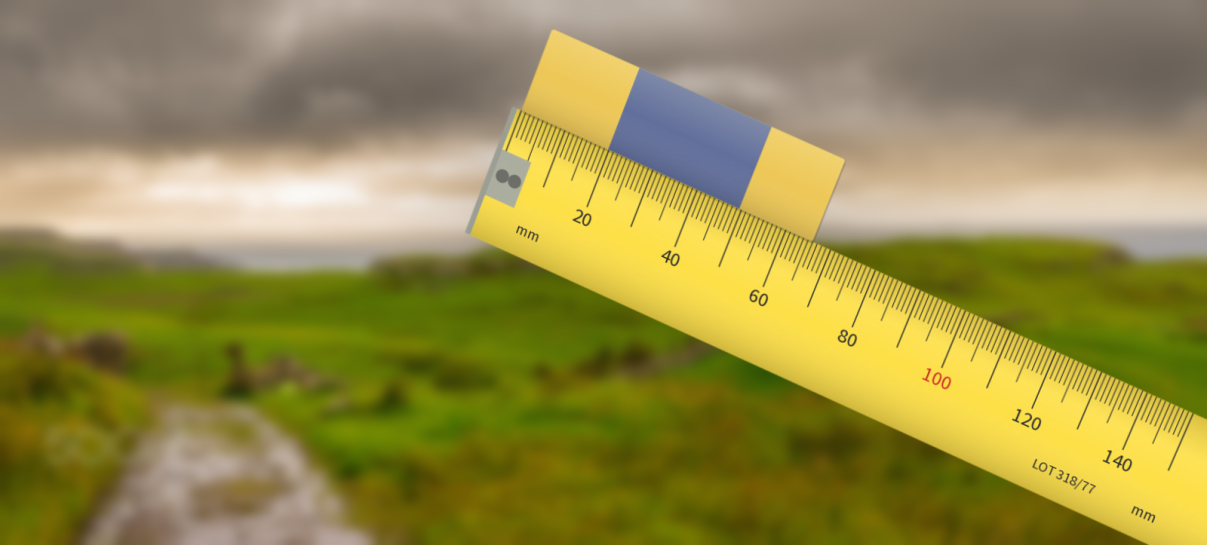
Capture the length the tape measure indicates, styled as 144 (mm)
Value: 66 (mm)
